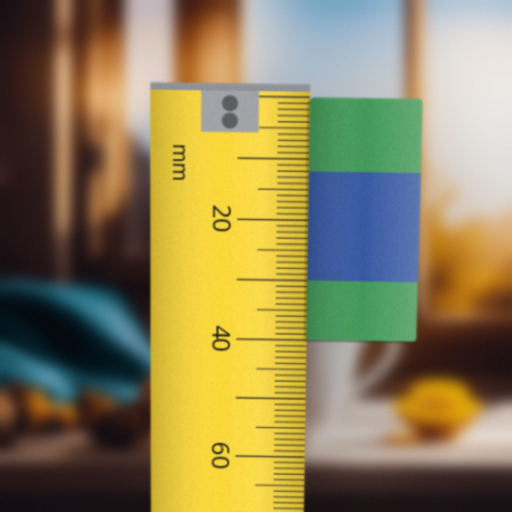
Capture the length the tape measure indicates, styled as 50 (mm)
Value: 40 (mm)
